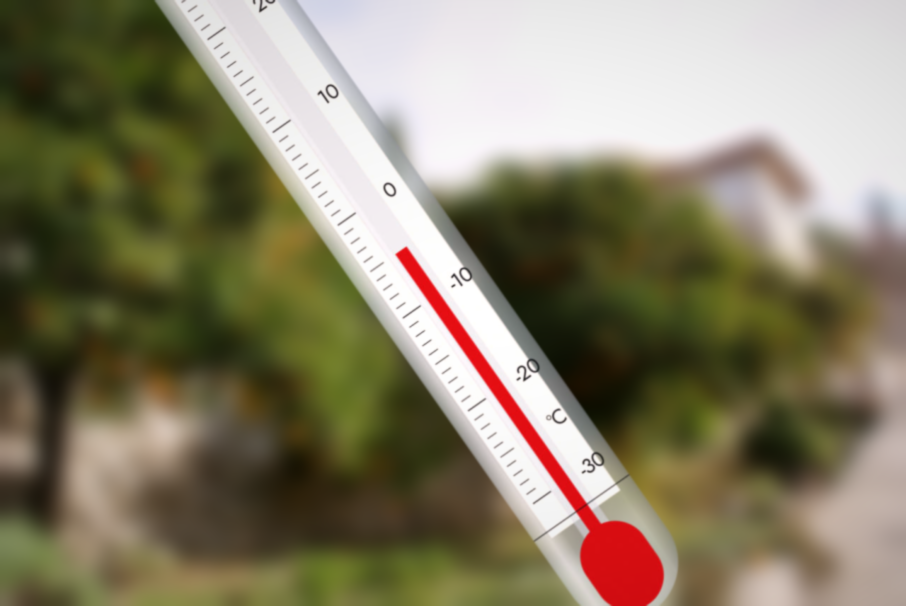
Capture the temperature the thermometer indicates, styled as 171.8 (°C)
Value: -5 (°C)
